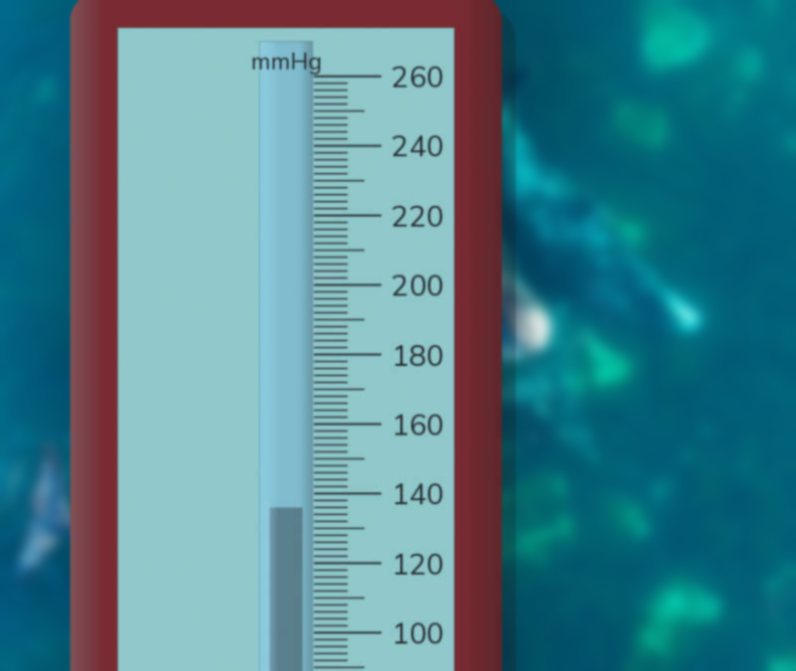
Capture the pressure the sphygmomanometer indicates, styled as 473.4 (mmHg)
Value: 136 (mmHg)
